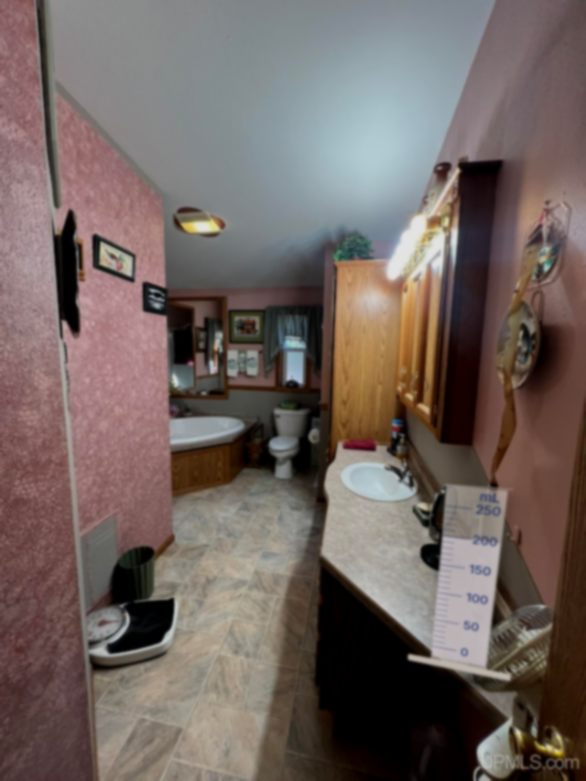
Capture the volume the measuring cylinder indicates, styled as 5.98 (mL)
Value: 200 (mL)
